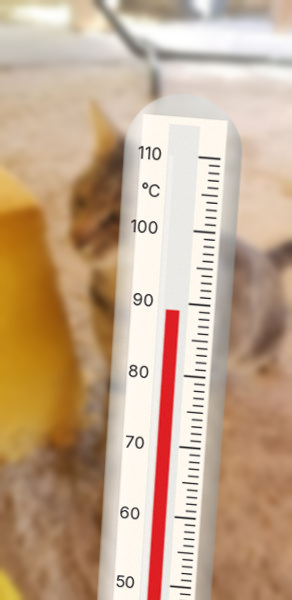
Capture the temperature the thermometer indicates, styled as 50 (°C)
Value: 89 (°C)
